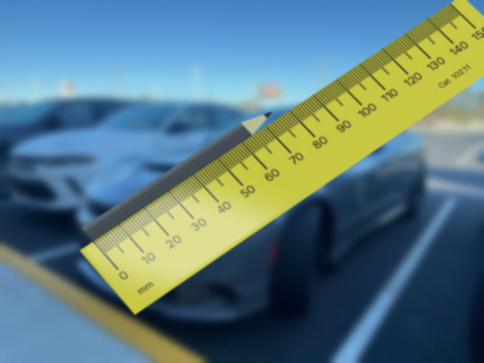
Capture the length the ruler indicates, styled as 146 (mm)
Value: 75 (mm)
